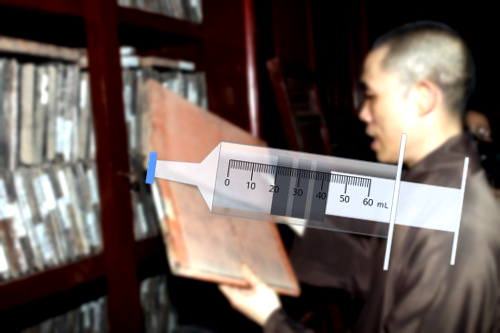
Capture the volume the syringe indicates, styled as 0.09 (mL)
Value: 20 (mL)
